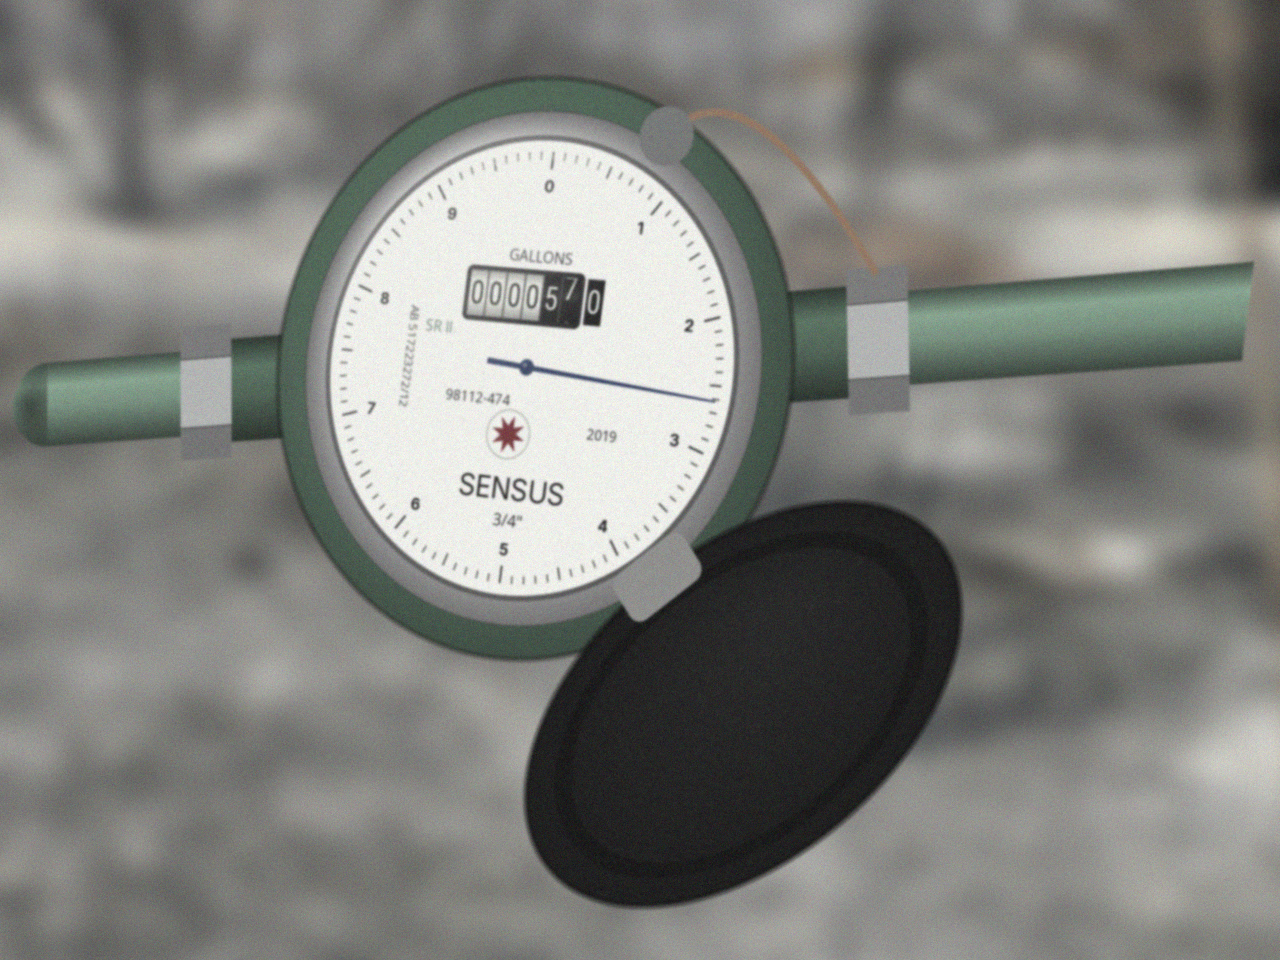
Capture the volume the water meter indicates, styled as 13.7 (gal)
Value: 572.6 (gal)
